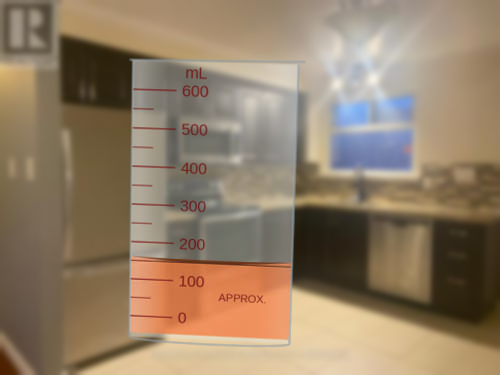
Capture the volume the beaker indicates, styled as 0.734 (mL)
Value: 150 (mL)
